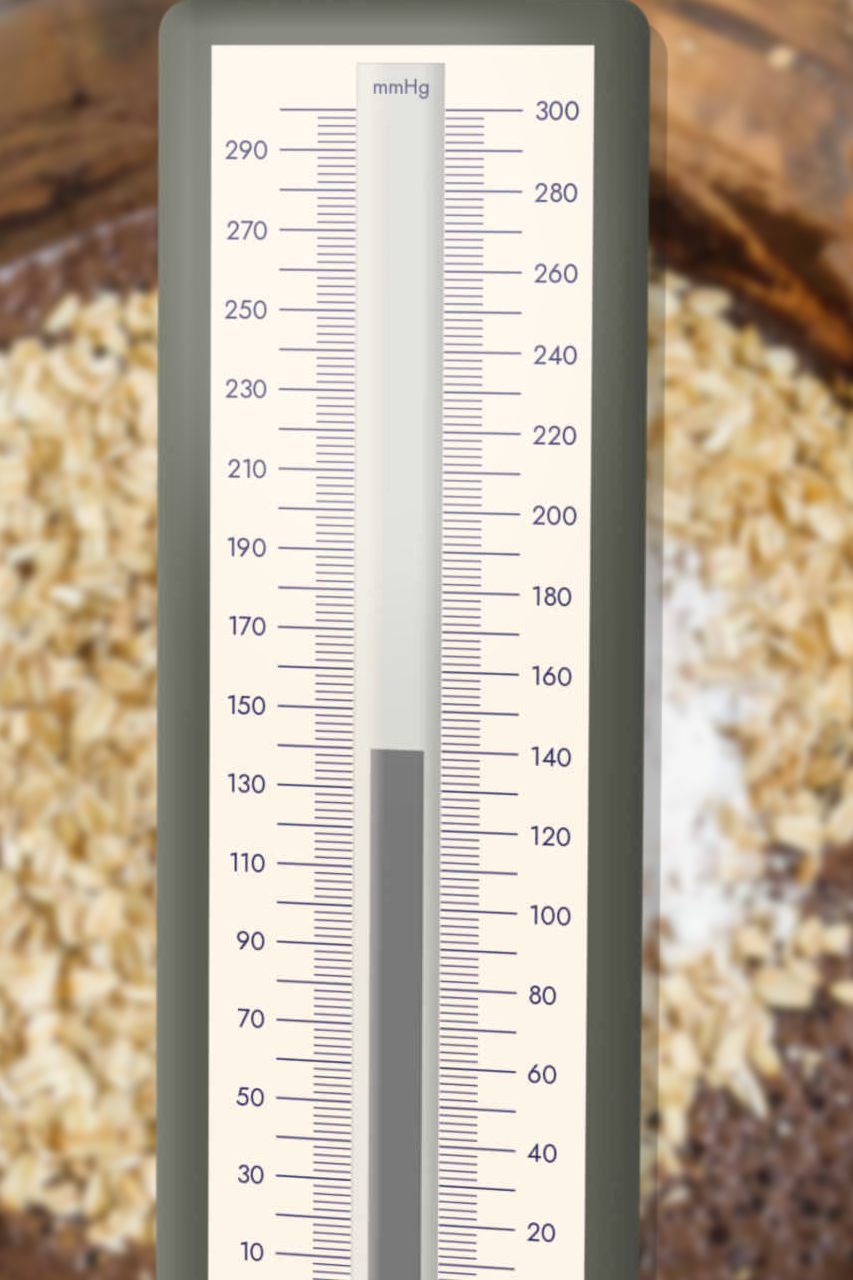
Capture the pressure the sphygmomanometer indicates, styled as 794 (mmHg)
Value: 140 (mmHg)
